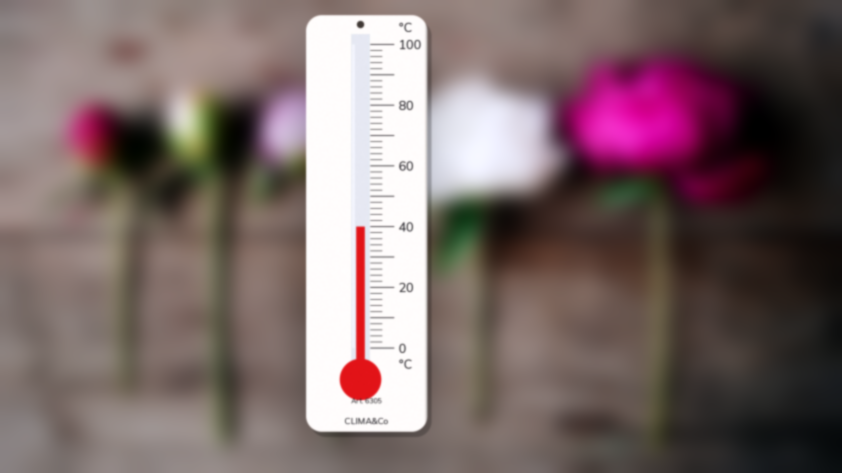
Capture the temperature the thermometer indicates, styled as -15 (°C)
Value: 40 (°C)
